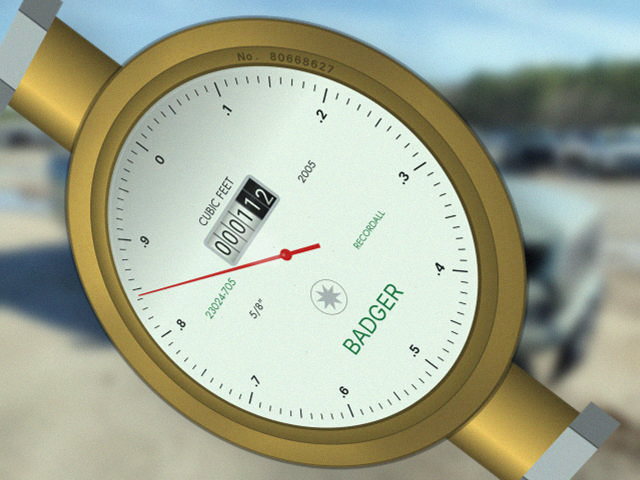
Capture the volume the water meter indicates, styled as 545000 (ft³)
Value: 111.84 (ft³)
